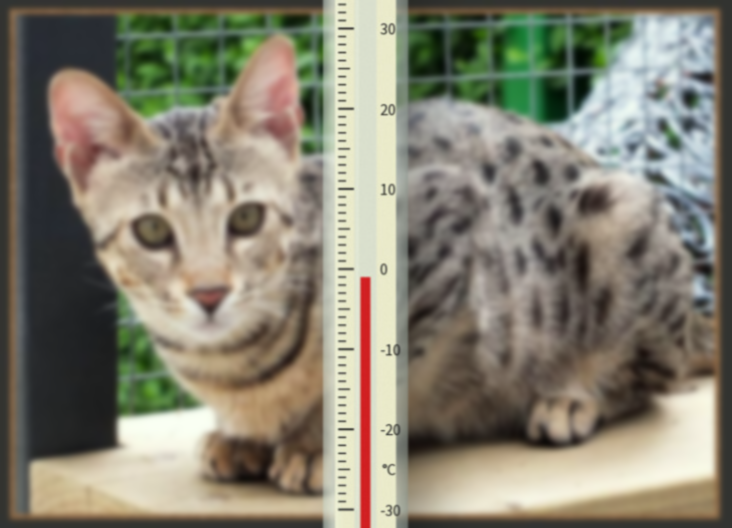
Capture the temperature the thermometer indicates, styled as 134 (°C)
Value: -1 (°C)
